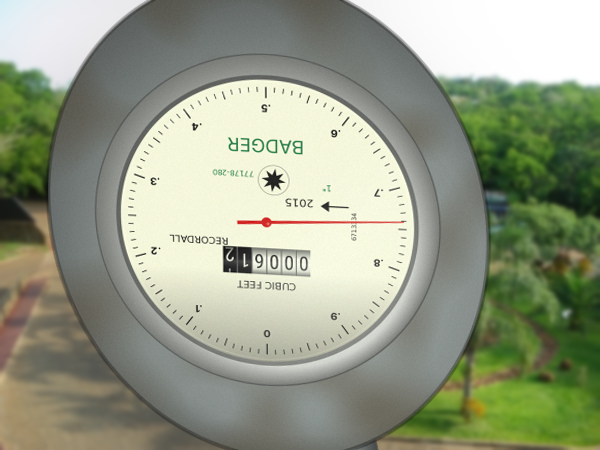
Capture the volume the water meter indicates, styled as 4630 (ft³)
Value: 611.74 (ft³)
